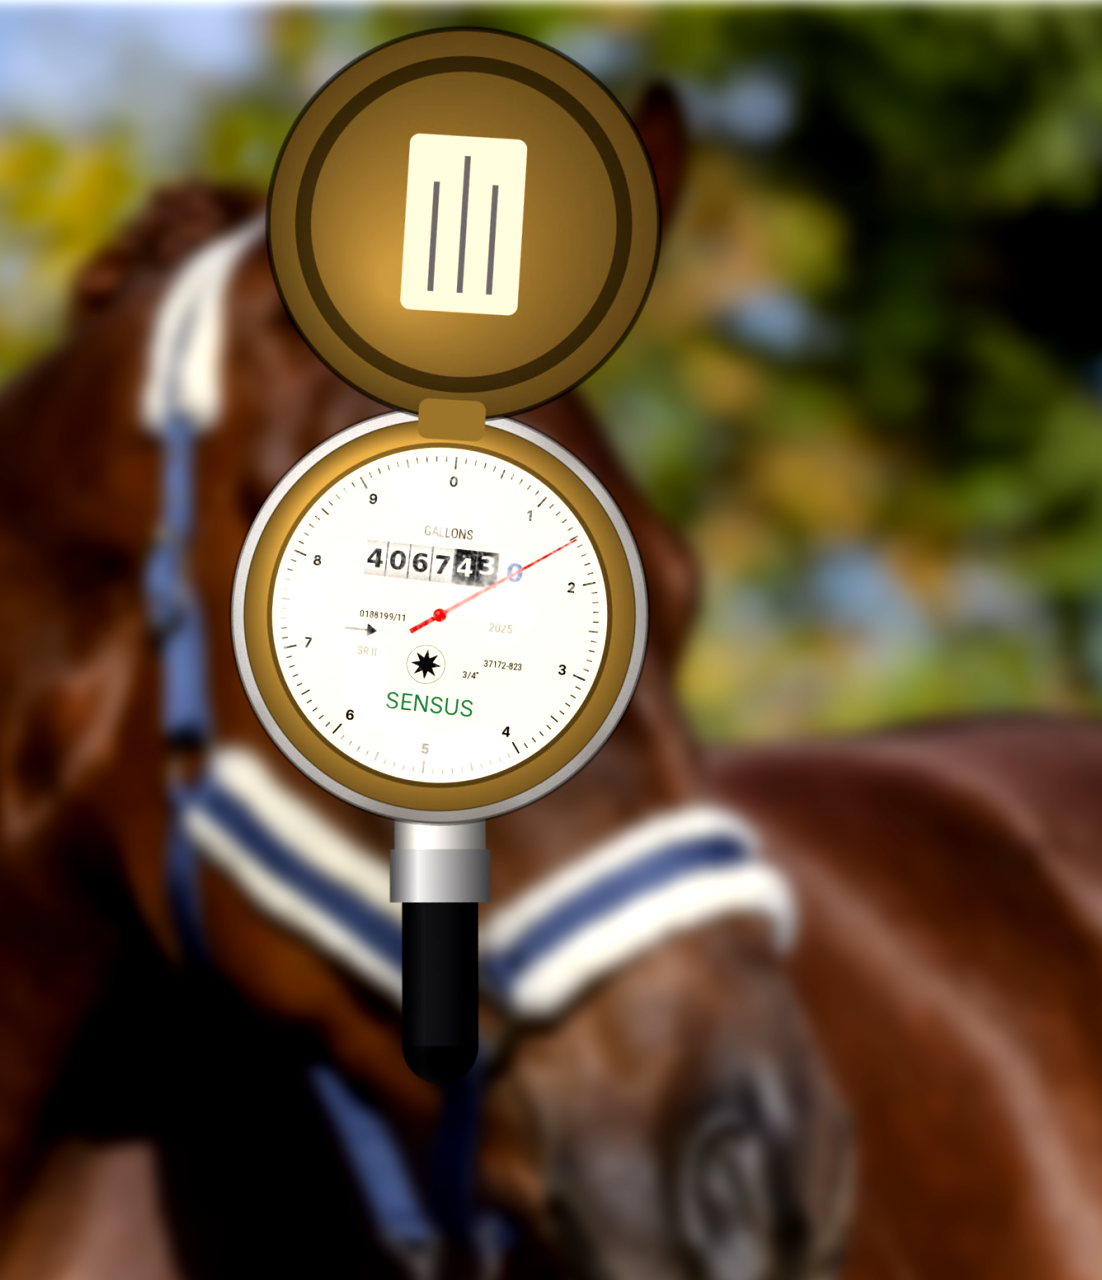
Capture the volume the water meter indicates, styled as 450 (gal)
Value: 4067431.5 (gal)
